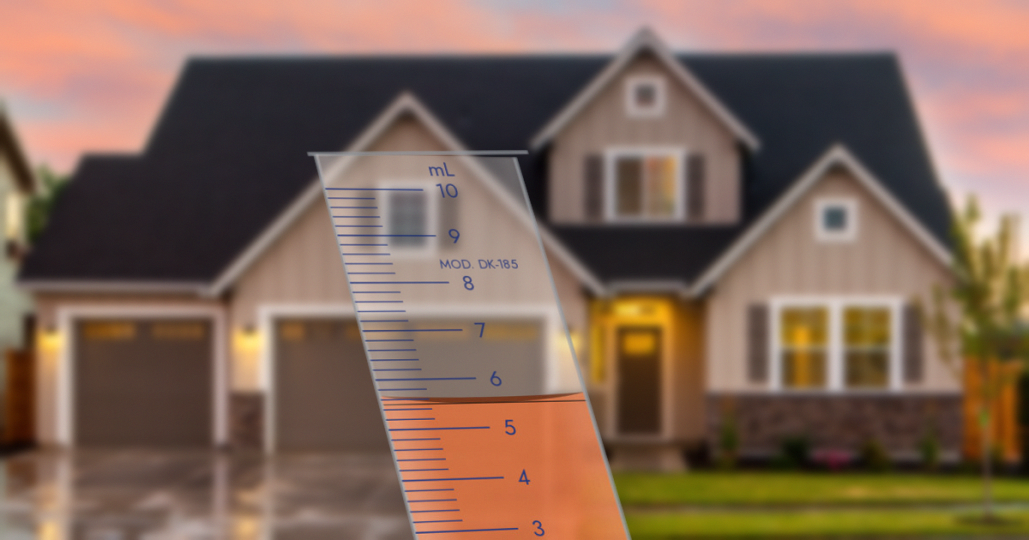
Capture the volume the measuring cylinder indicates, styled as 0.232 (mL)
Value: 5.5 (mL)
